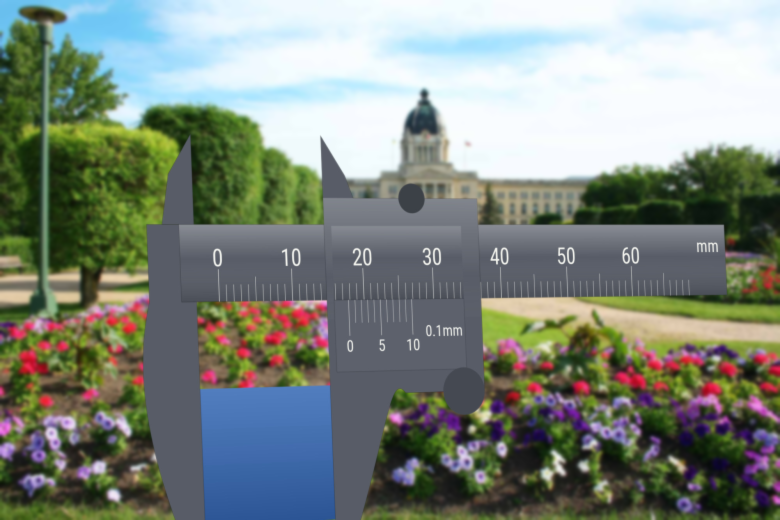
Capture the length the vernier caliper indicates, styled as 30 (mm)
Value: 17.8 (mm)
